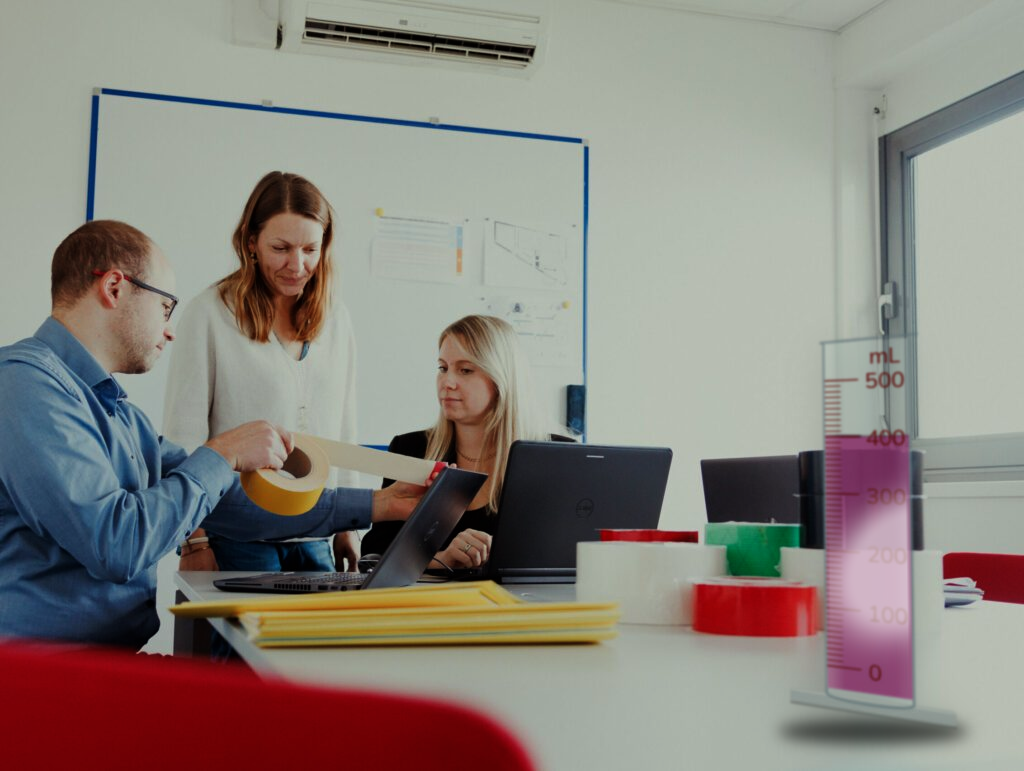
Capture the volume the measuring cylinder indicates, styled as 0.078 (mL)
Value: 400 (mL)
